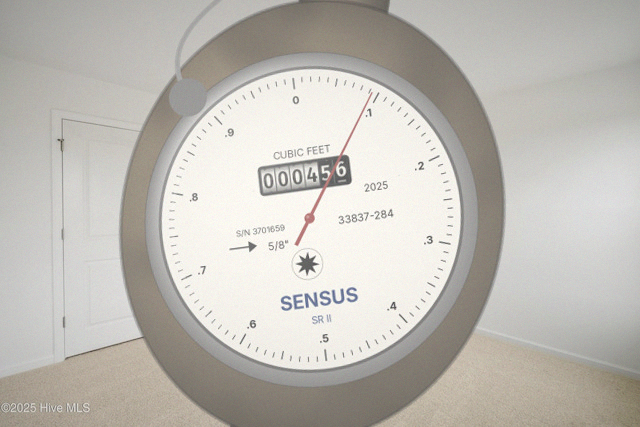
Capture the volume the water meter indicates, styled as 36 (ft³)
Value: 456.09 (ft³)
